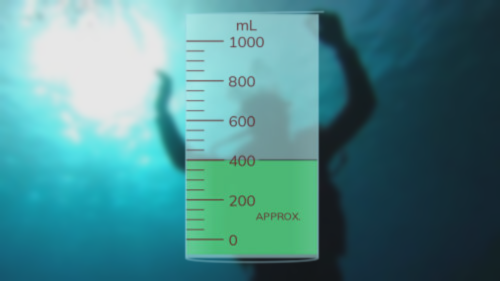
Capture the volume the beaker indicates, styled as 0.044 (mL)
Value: 400 (mL)
